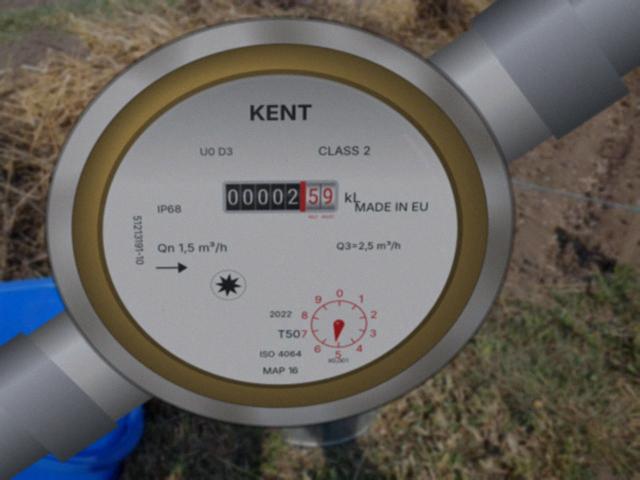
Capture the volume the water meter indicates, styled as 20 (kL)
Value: 2.595 (kL)
